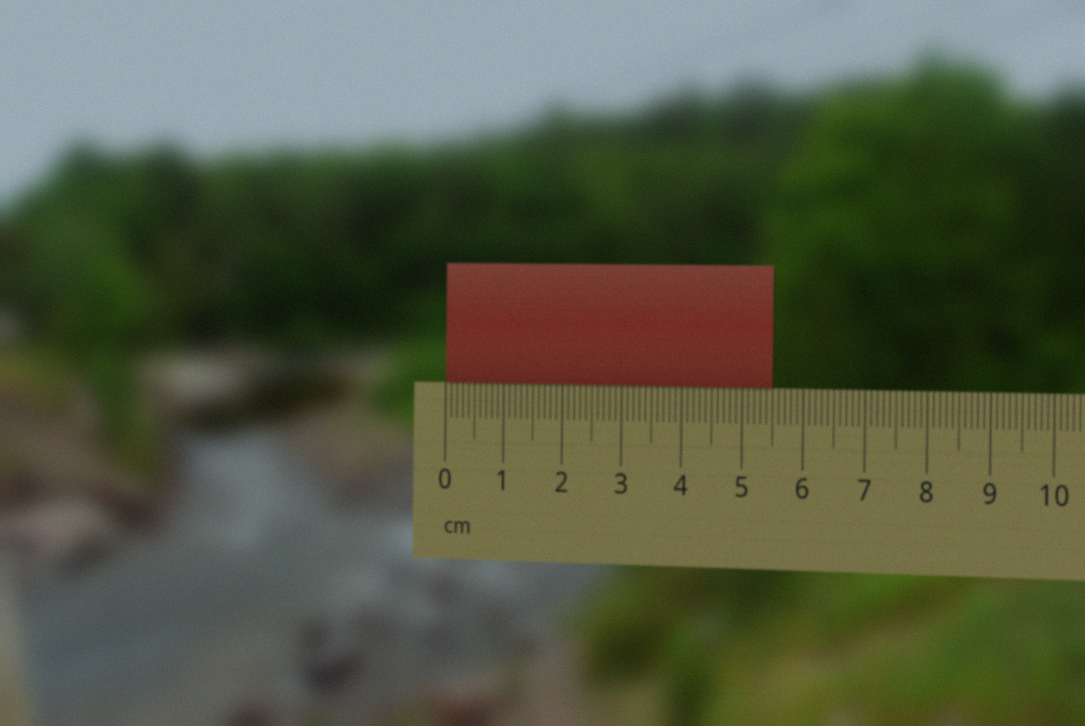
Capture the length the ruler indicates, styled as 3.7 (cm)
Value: 5.5 (cm)
